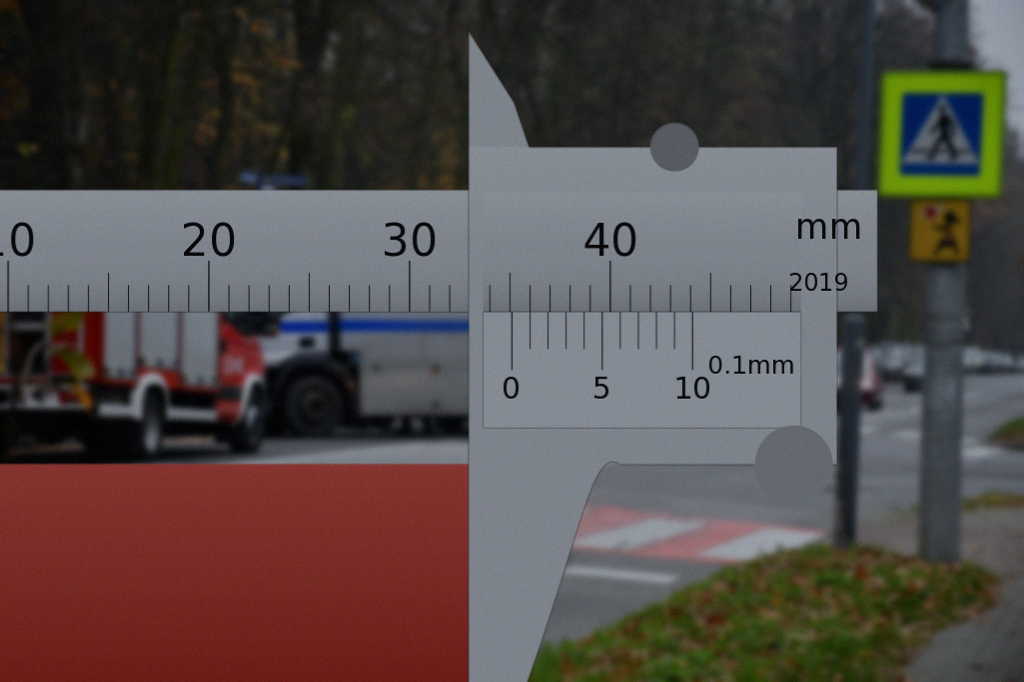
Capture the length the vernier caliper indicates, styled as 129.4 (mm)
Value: 35.1 (mm)
